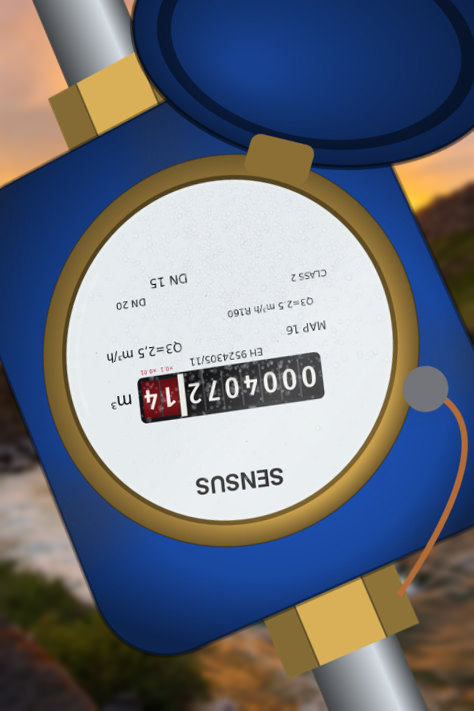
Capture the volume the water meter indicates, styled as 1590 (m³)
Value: 4072.14 (m³)
